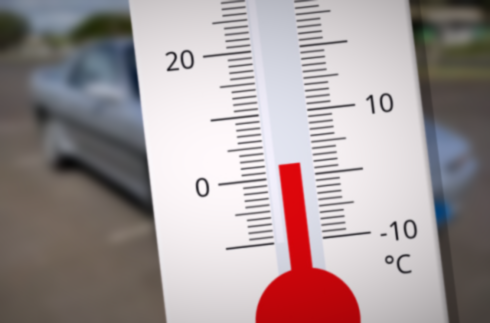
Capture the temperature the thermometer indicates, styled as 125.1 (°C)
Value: 2 (°C)
